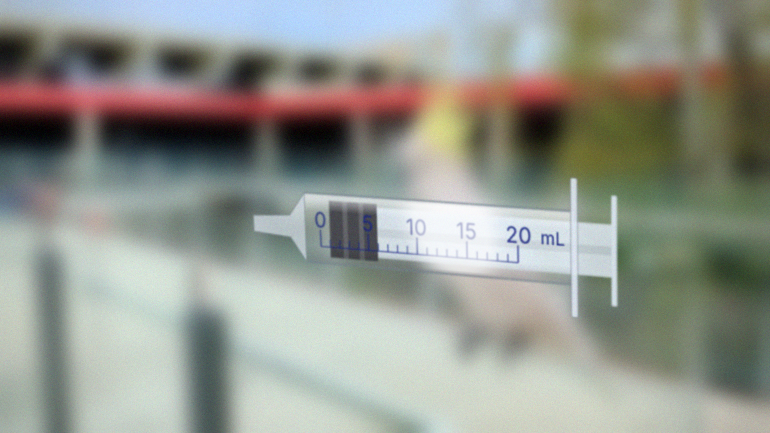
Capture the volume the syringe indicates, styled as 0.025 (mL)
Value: 1 (mL)
